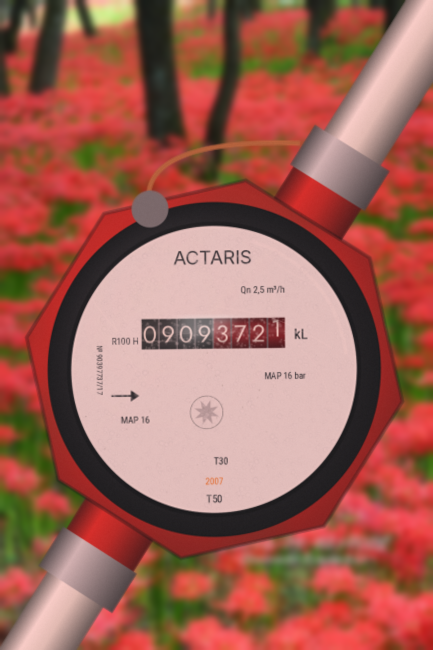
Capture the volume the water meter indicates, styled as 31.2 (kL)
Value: 909.3721 (kL)
